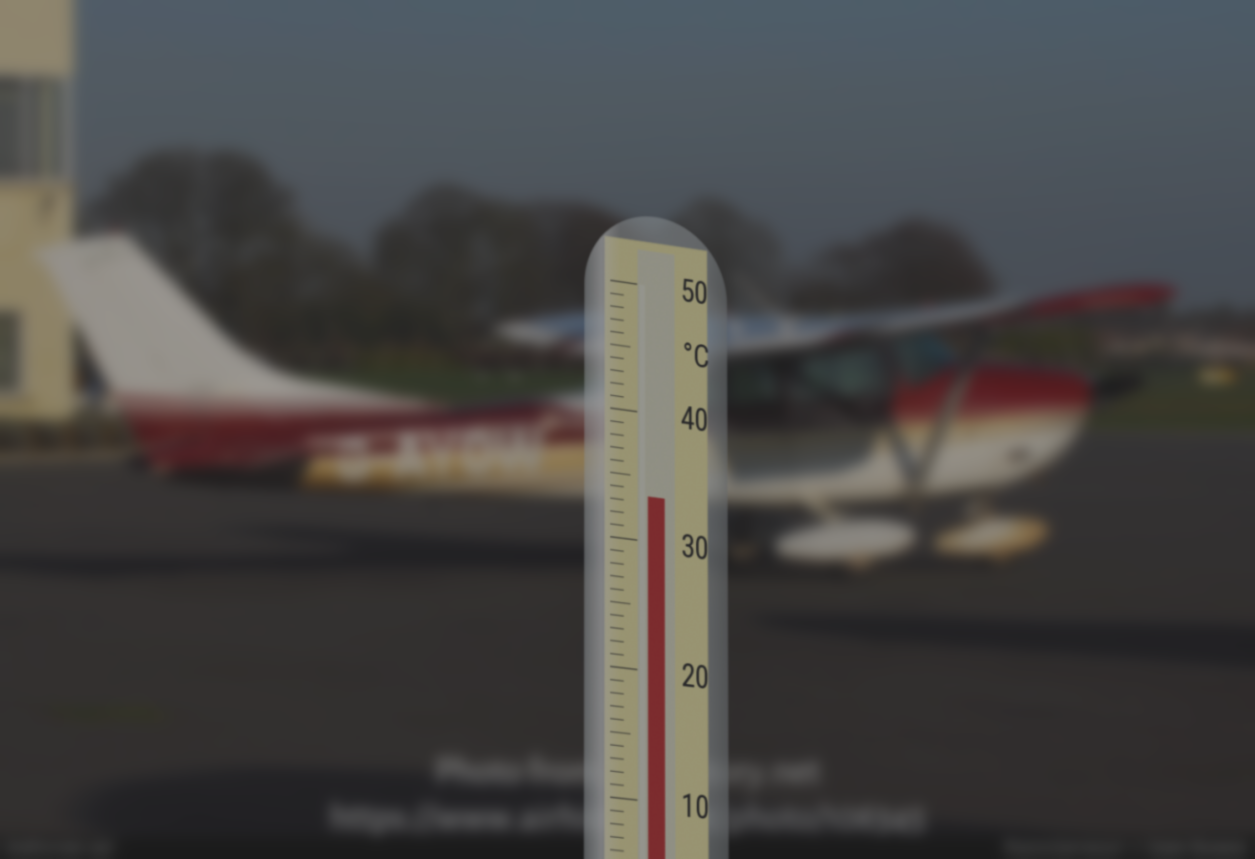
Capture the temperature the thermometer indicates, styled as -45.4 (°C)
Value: 33.5 (°C)
